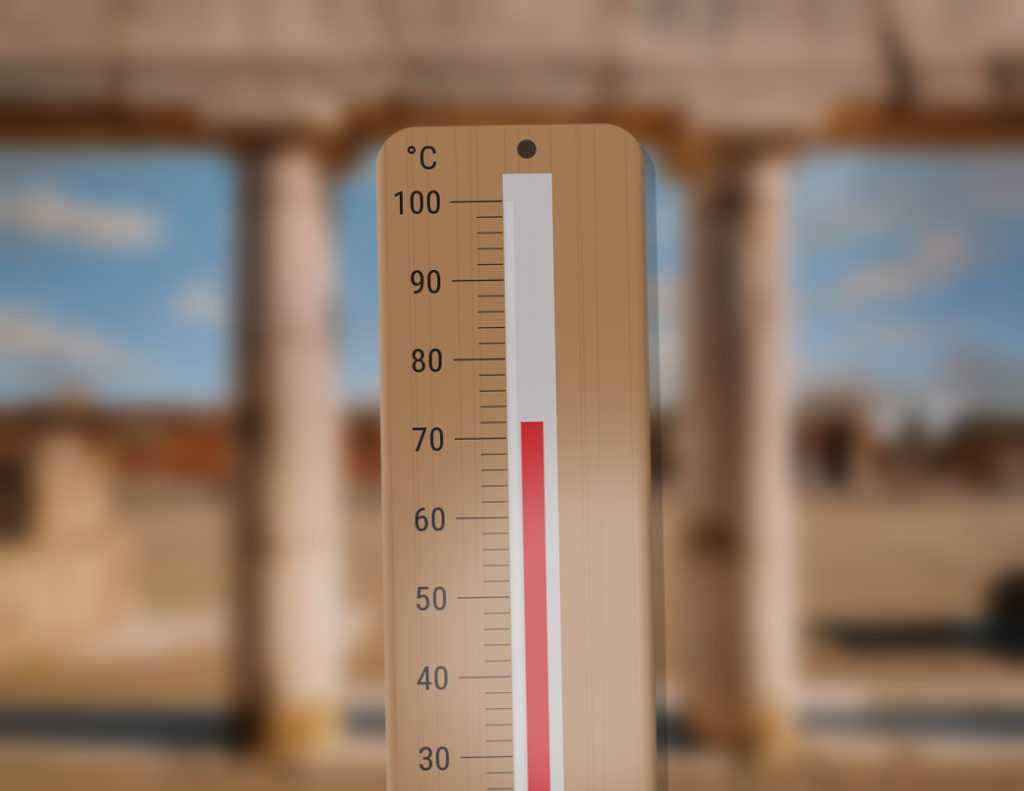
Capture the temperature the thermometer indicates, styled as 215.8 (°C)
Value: 72 (°C)
